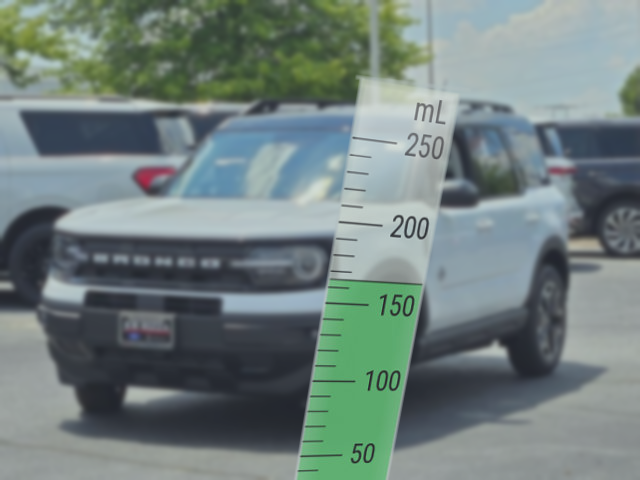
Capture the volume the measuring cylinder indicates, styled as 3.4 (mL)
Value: 165 (mL)
